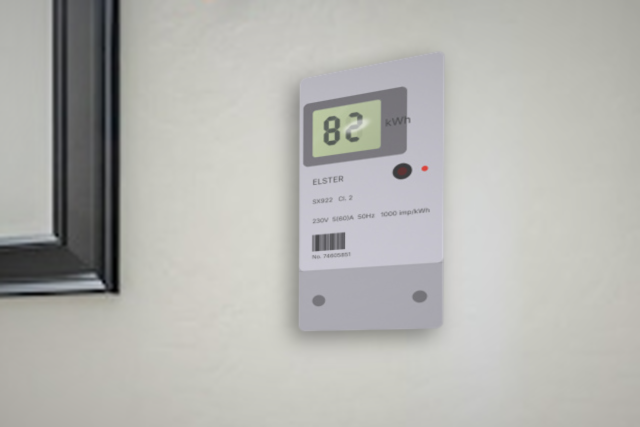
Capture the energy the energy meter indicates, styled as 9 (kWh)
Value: 82 (kWh)
